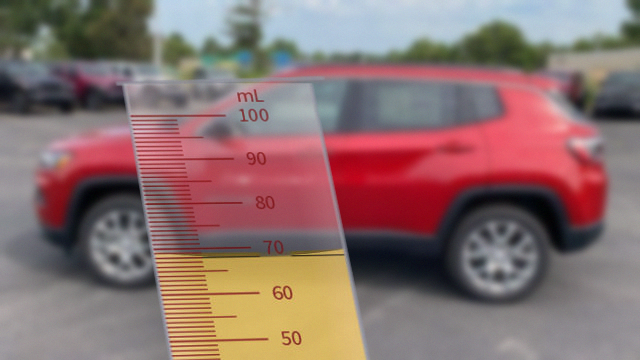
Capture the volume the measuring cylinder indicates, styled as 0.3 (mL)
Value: 68 (mL)
